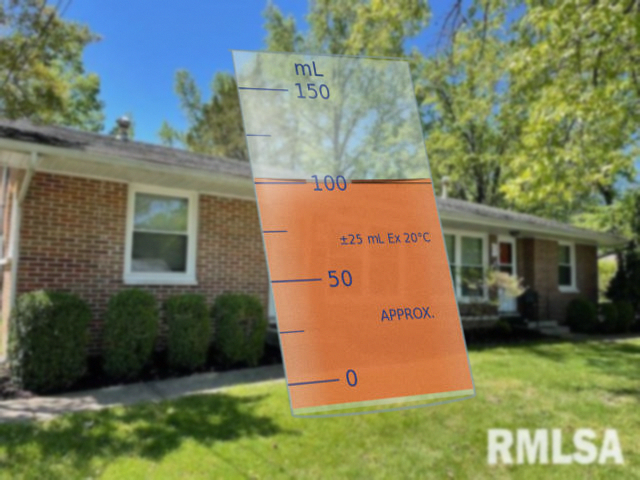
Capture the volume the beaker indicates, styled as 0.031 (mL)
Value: 100 (mL)
